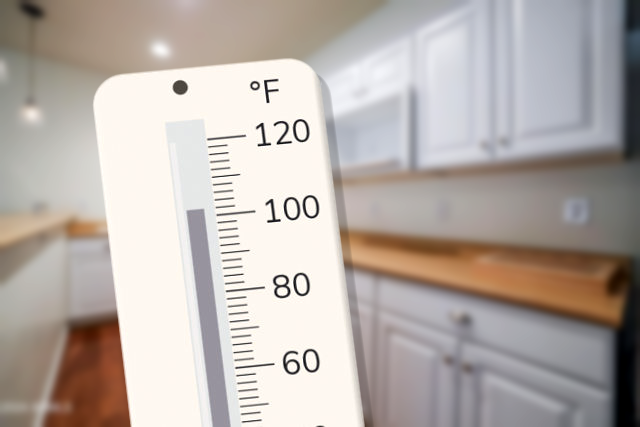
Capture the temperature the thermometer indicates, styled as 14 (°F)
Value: 102 (°F)
